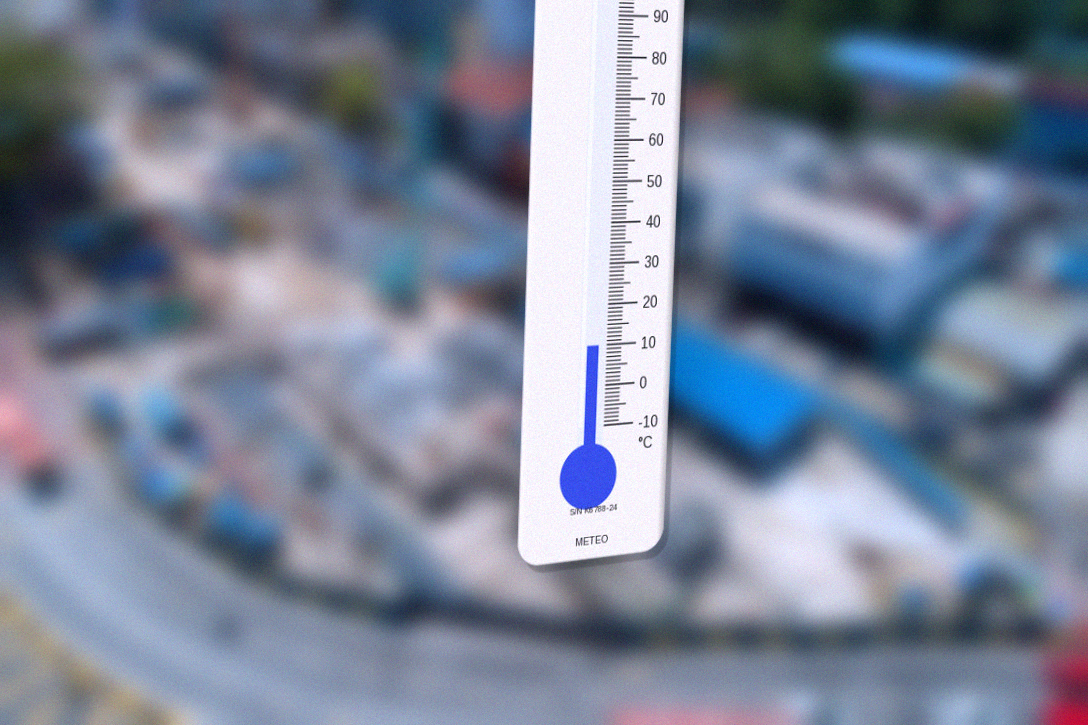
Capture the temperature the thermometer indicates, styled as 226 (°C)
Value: 10 (°C)
